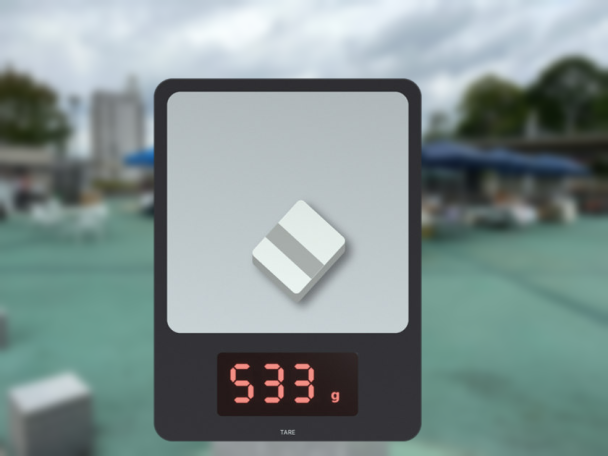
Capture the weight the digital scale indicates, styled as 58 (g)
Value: 533 (g)
